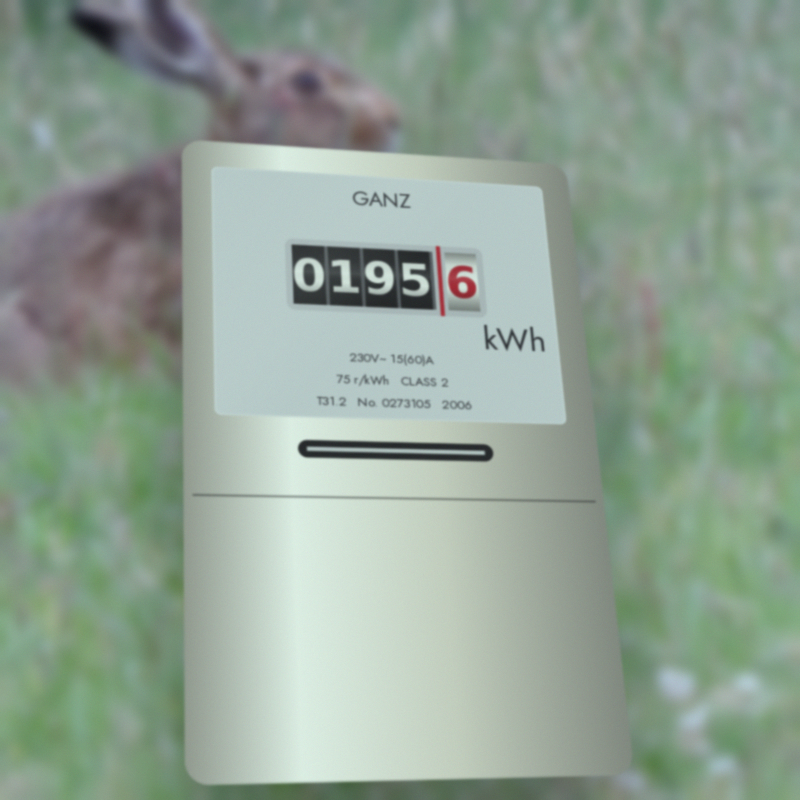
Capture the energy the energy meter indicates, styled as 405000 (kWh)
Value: 195.6 (kWh)
